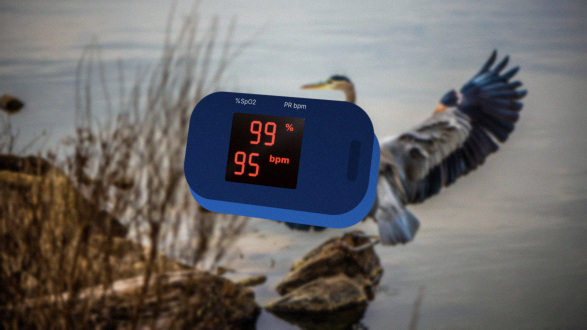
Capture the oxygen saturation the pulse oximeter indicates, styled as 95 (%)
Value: 99 (%)
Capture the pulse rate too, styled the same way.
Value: 95 (bpm)
